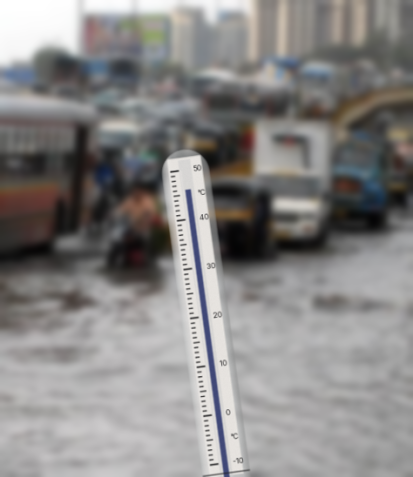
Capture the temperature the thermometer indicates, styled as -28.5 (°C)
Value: 46 (°C)
